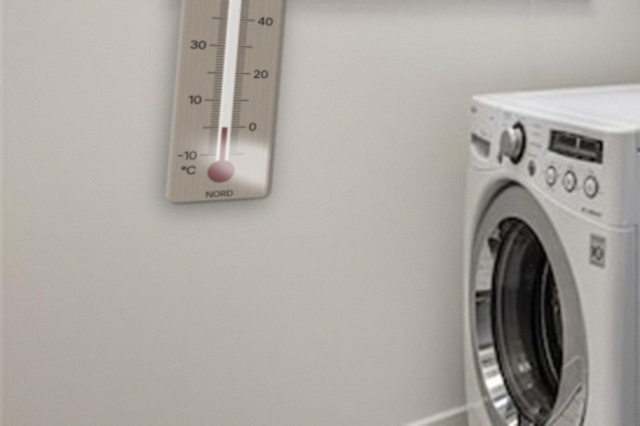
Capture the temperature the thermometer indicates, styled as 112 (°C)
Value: 0 (°C)
